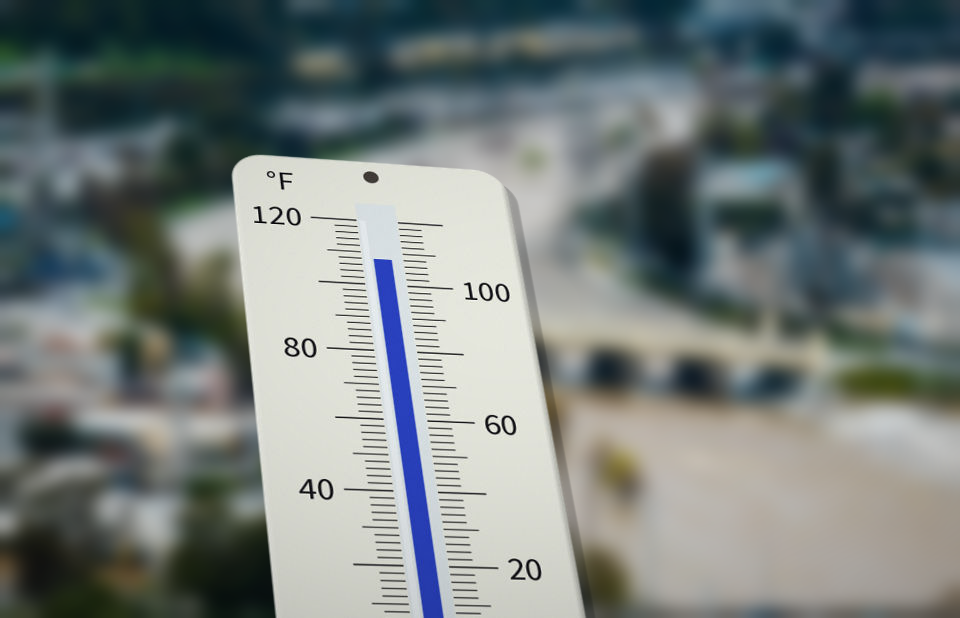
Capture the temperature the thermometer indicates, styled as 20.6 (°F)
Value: 108 (°F)
